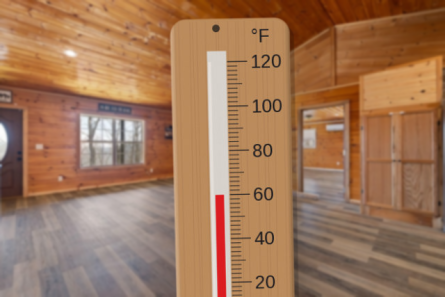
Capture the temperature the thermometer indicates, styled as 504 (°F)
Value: 60 (°F)
